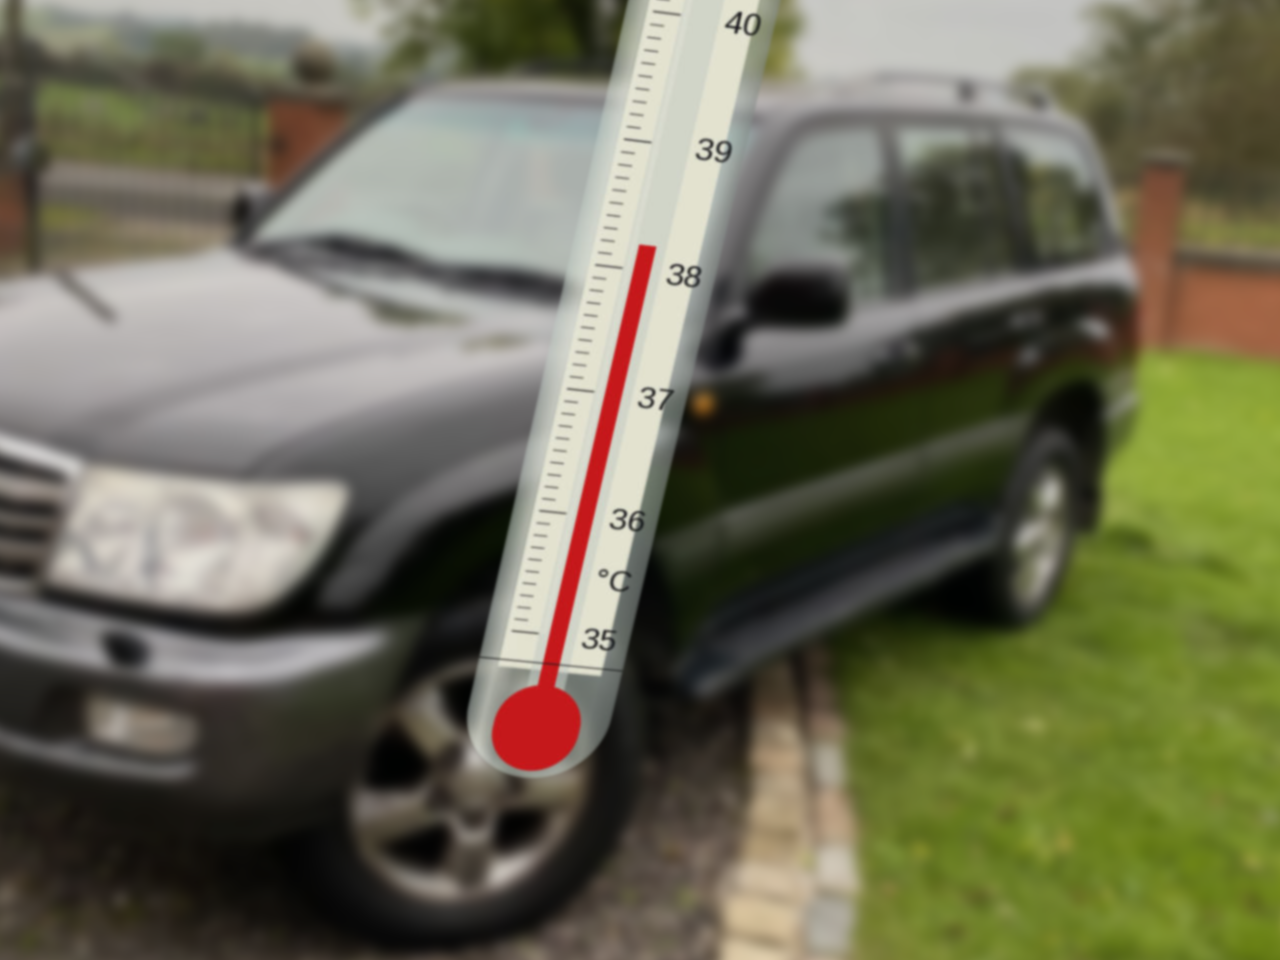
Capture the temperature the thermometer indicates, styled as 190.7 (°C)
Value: 38.2 (°C)
